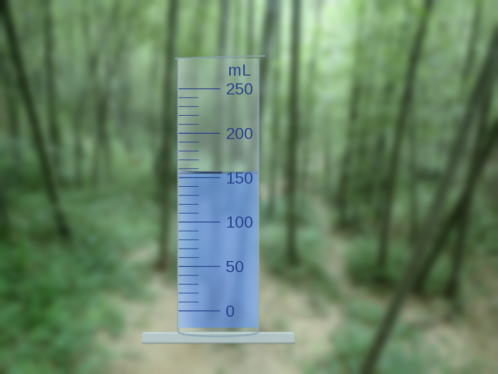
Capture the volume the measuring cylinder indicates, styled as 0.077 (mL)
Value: 155 (mL)
